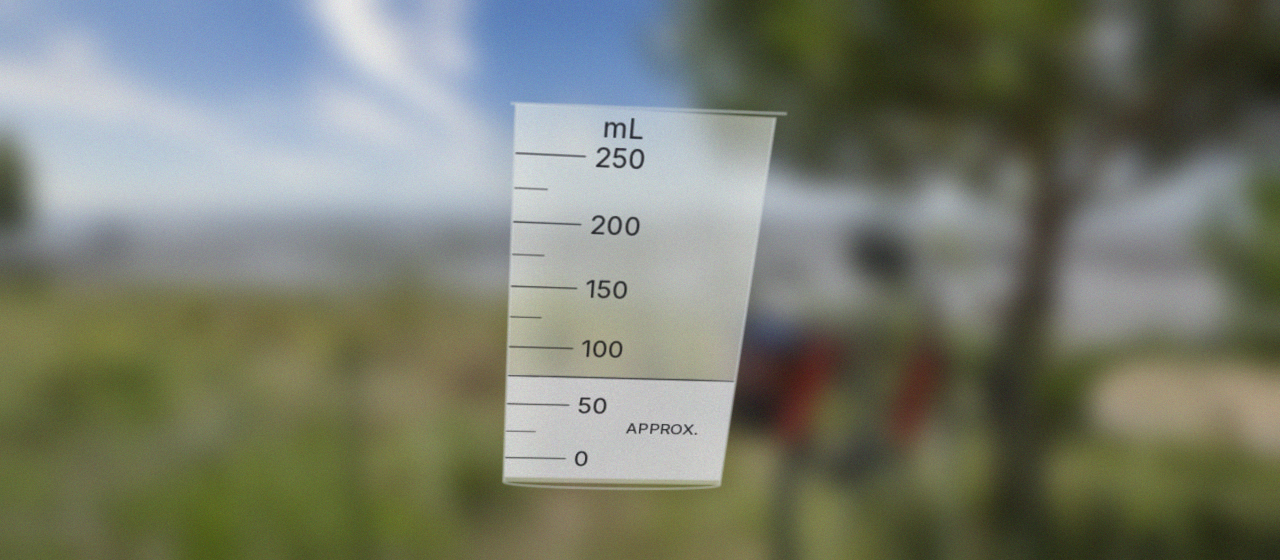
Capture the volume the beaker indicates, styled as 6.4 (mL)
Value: 75 (mL)
